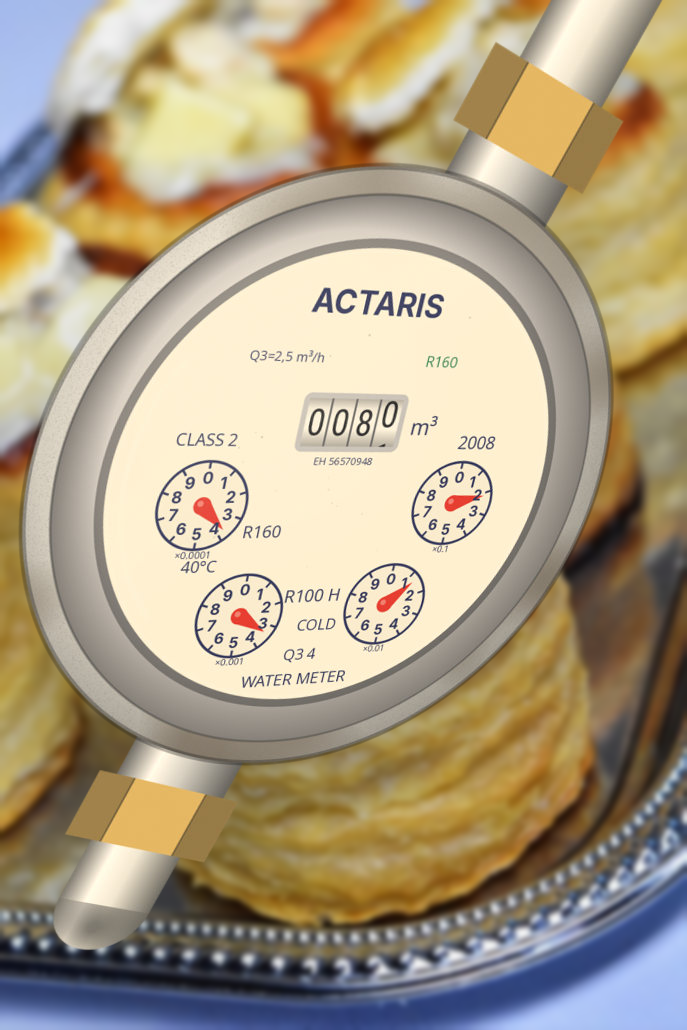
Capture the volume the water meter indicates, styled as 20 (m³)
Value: 80.2133 (m³)
